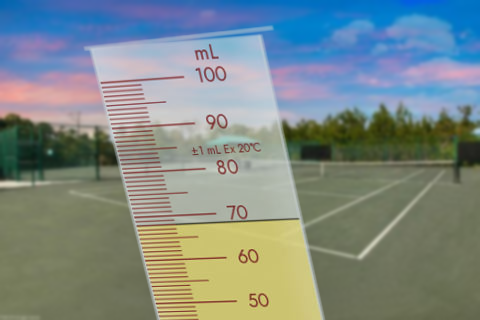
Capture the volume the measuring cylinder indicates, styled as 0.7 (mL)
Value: 68 (mL)
